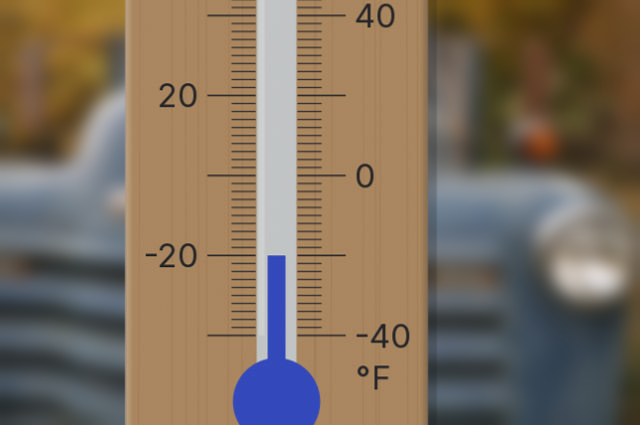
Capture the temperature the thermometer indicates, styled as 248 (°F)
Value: -20 (°F)
